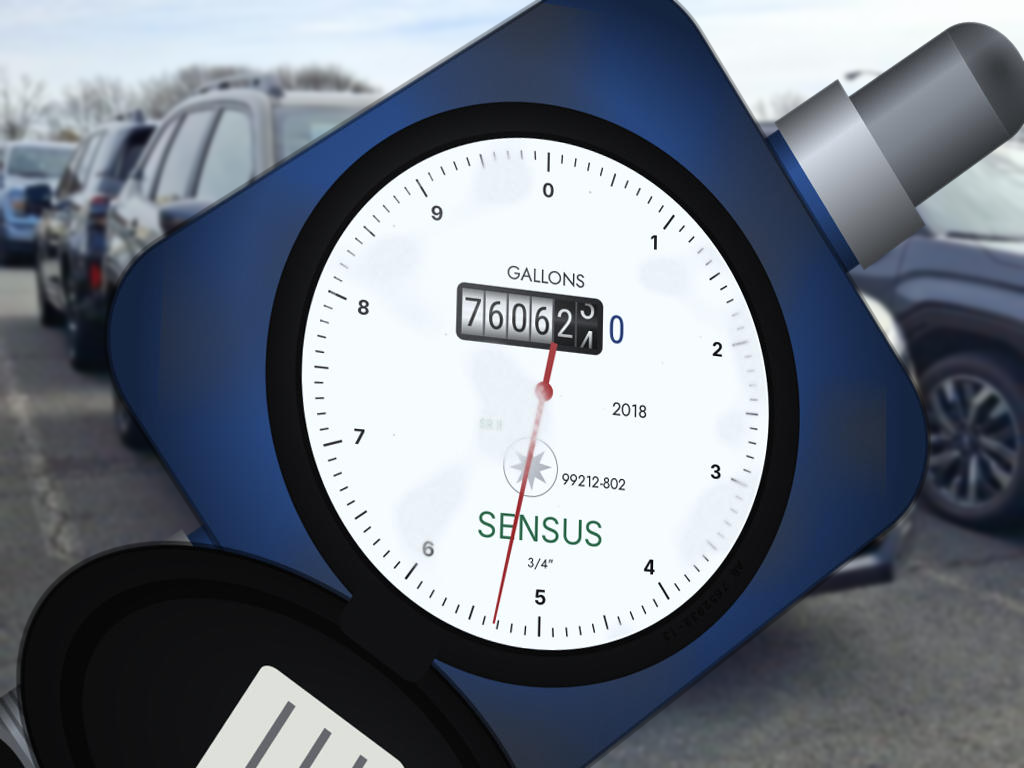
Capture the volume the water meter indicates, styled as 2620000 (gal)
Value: 7606235.3 (gal)
